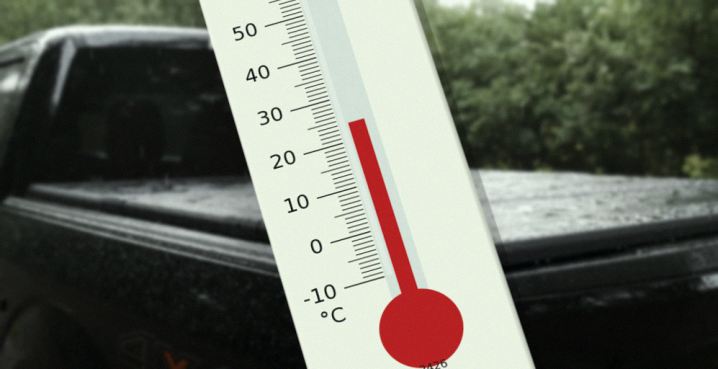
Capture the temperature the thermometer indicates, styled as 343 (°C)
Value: 24 (°C)
